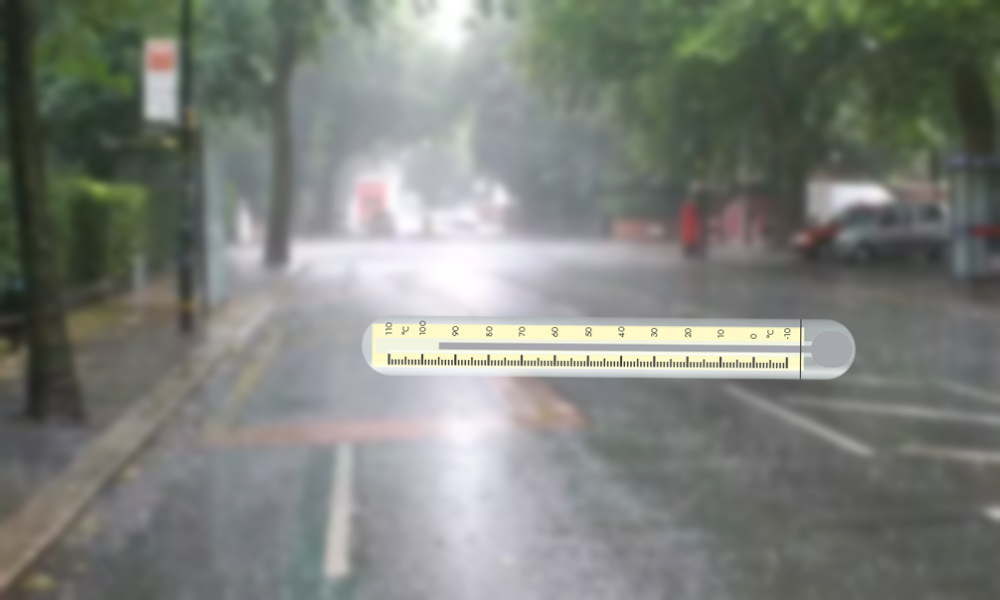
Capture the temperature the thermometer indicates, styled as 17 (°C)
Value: 95 (°C)
